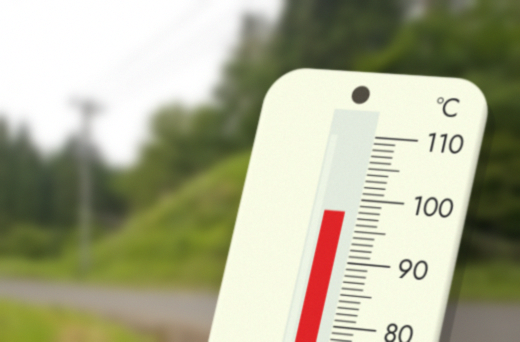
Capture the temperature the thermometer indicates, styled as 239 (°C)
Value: 98 (°C)
